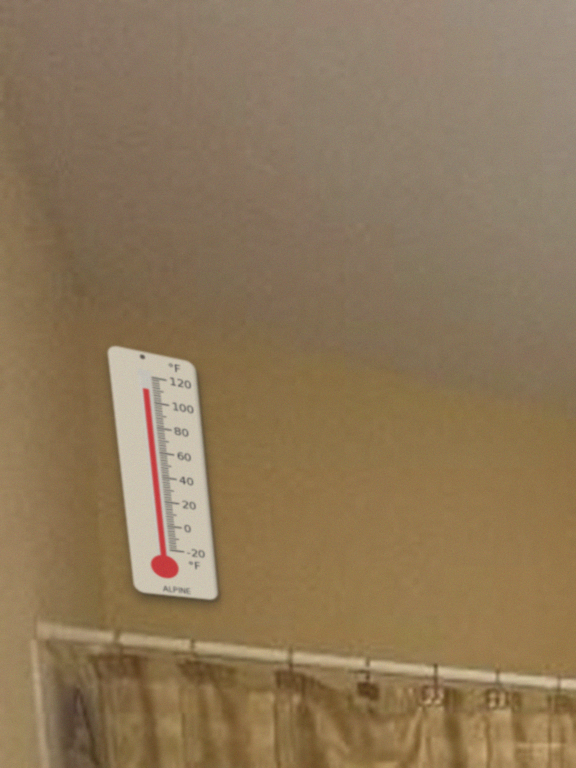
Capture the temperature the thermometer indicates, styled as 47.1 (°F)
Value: 110 (°F)
